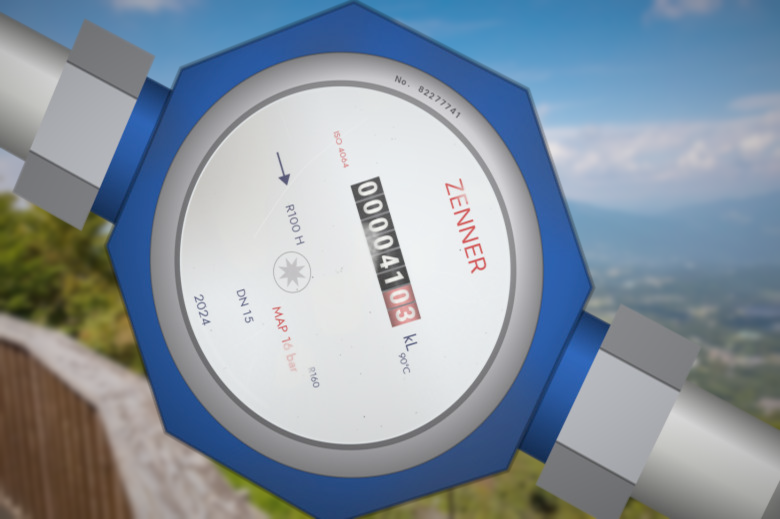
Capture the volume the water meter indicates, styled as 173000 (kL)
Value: 41.03 (kL)
